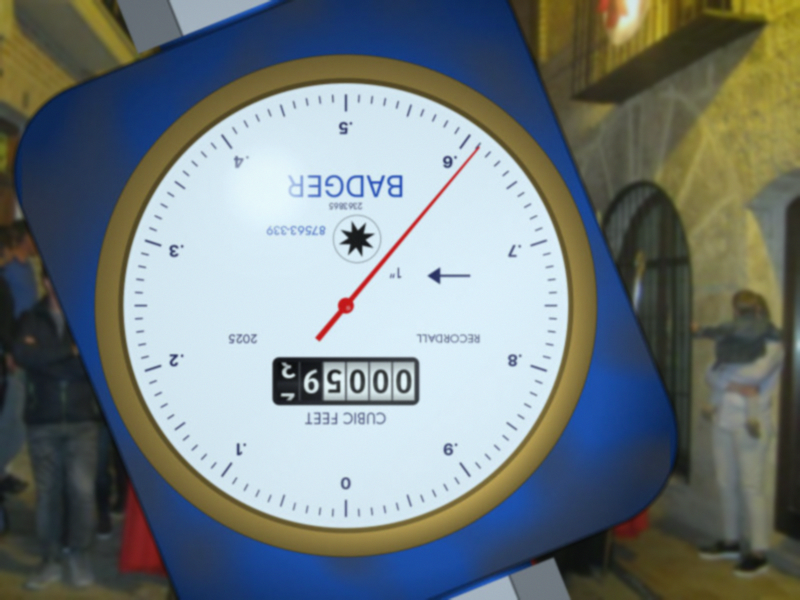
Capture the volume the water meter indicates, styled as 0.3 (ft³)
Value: 592.61 (ft³)
